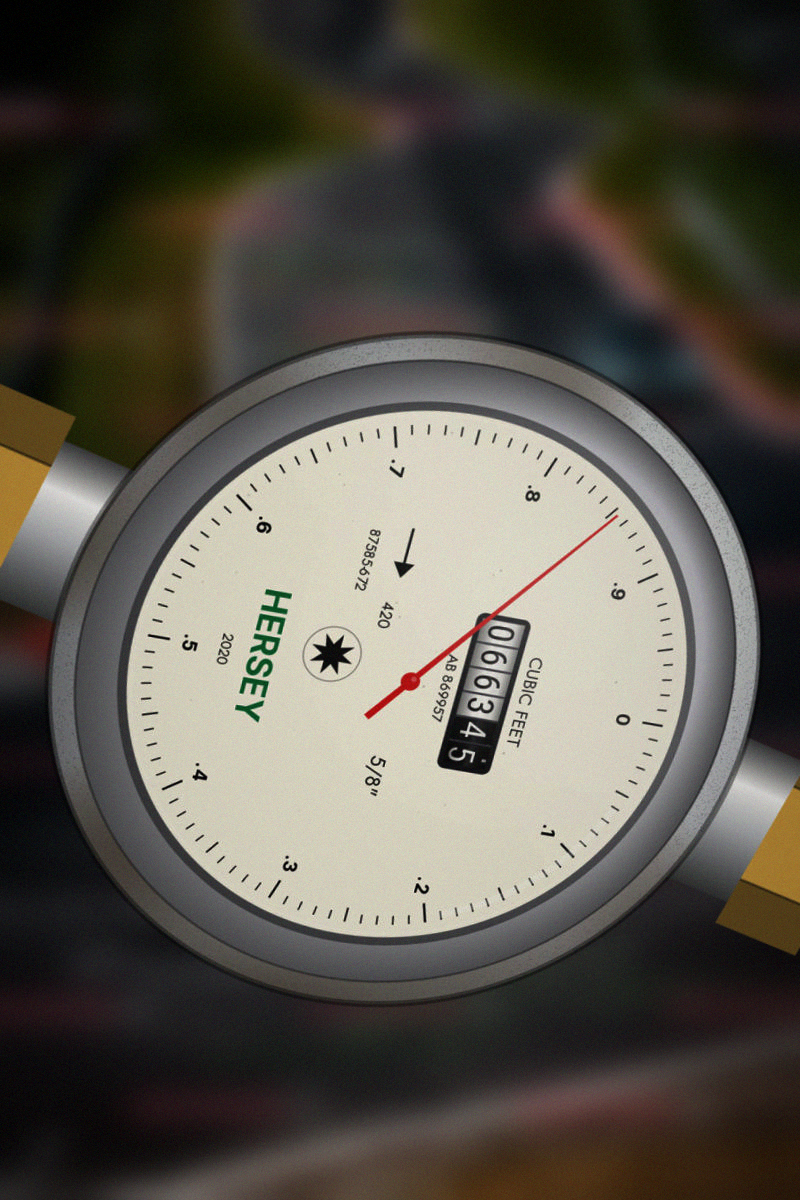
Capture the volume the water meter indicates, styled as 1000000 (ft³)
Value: 66344.85 (ft³)
